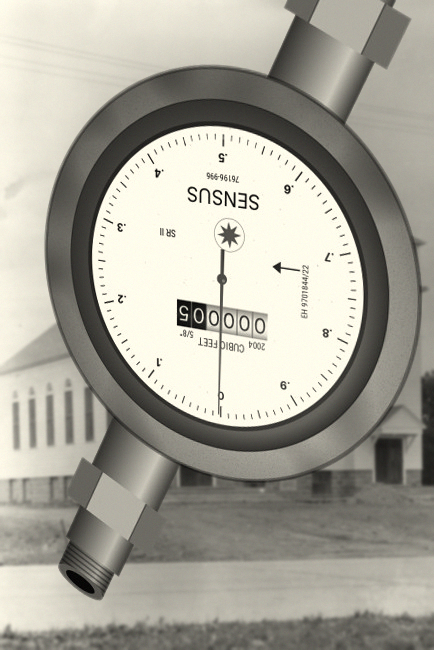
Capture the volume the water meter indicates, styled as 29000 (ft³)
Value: 5.00 (ft³)
